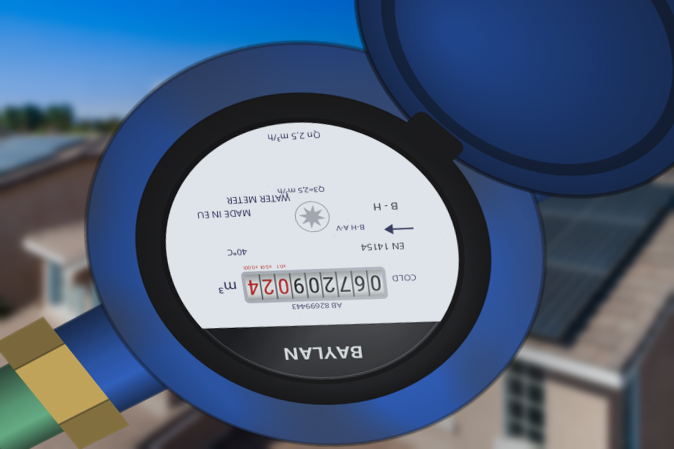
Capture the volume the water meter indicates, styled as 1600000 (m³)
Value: 67209.024 (m³)
